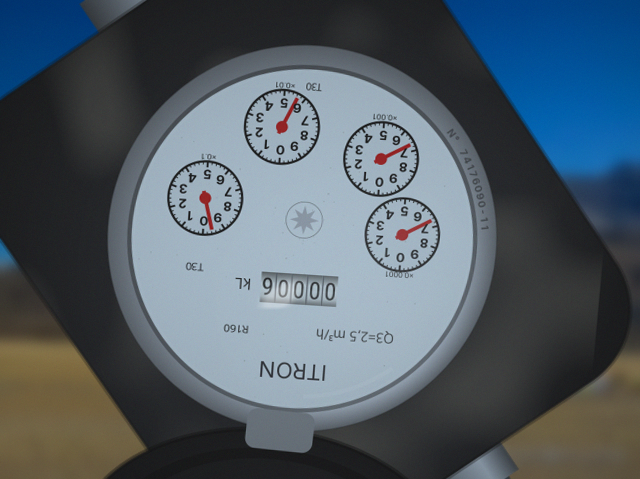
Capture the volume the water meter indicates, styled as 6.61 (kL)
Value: 5.9566 (kL)
